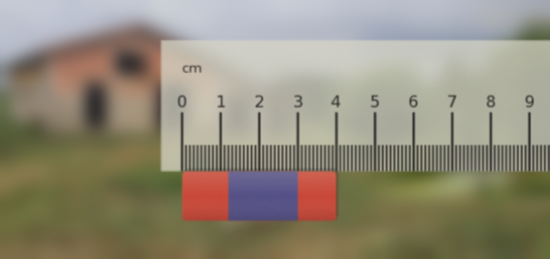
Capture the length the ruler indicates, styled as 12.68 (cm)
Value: 4 (cm)
